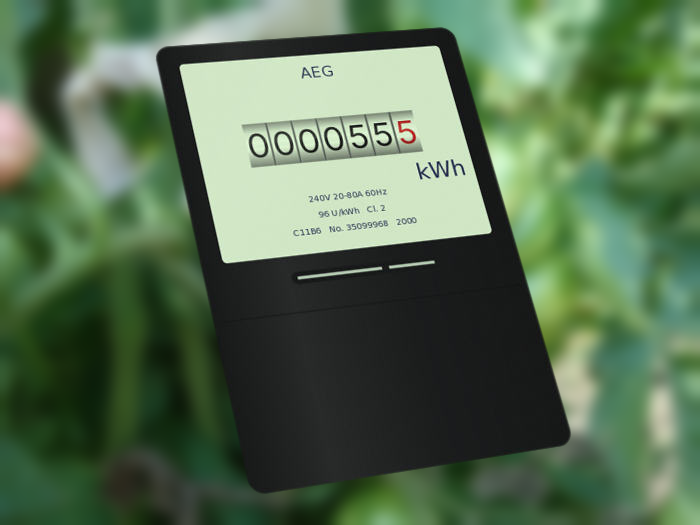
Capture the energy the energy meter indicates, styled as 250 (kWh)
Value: 55.5 (kWh)
